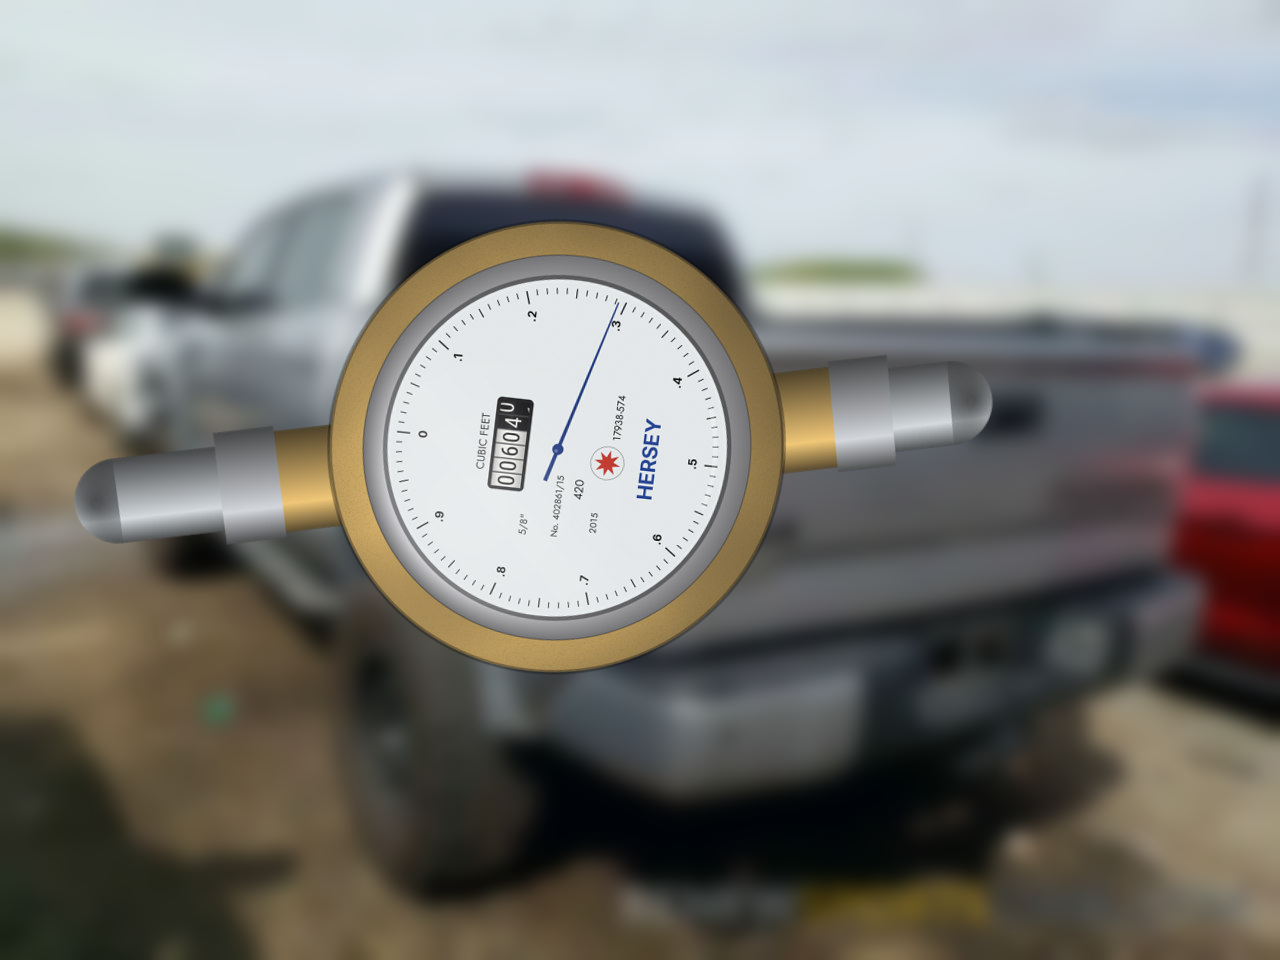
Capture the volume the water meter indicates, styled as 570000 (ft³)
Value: 6040.29 (ft³)
